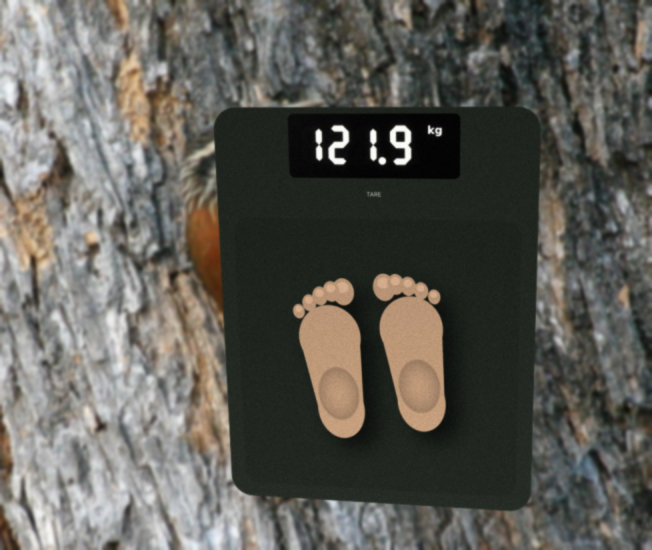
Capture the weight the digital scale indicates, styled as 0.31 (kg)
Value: 121.9 (kg)
